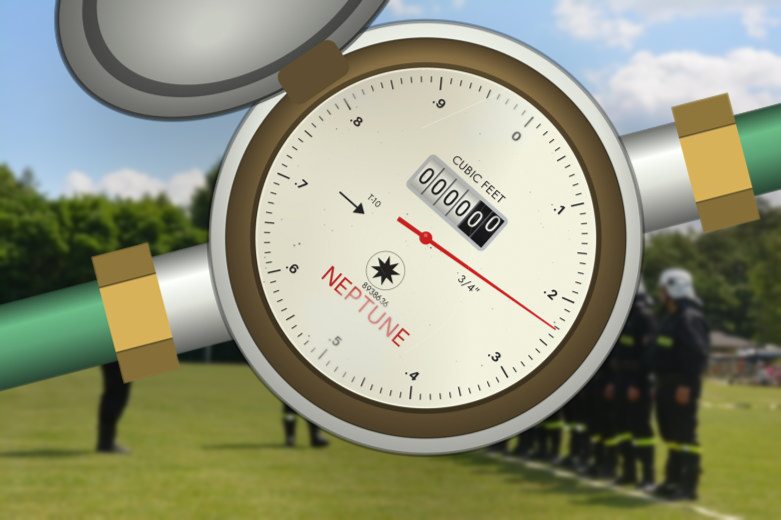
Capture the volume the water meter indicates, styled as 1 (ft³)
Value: 0.23 (ft³)
